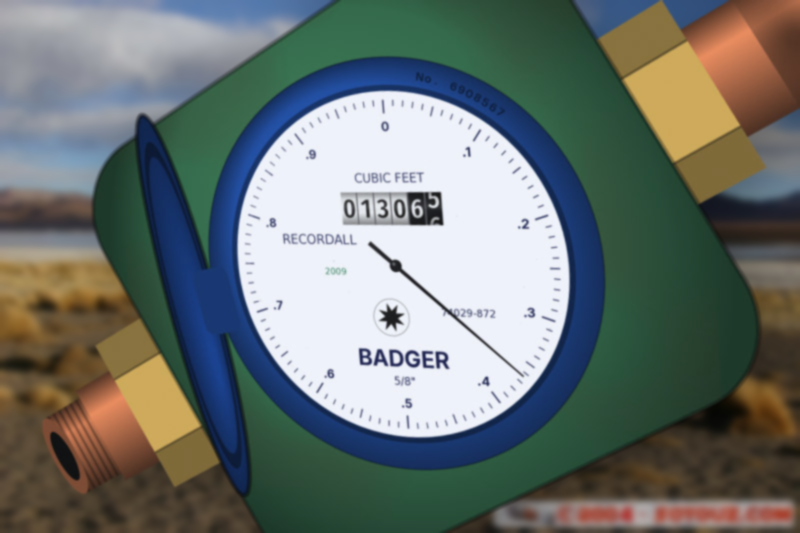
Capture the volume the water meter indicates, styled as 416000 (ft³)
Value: 13065.36 (ft³)
